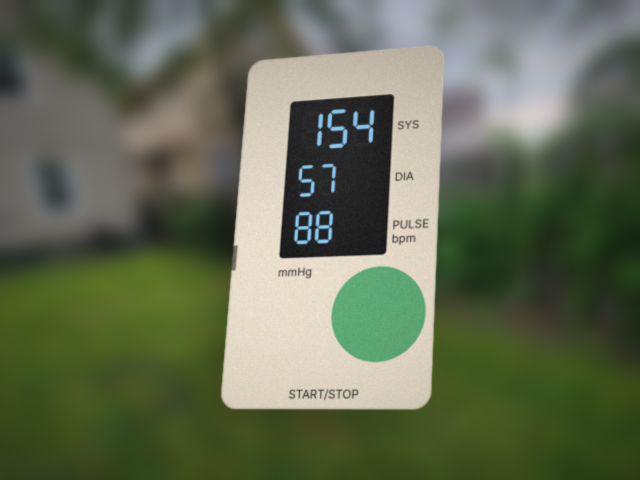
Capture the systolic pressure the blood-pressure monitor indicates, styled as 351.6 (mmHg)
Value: 154 (mmHg)
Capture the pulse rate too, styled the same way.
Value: 88 (bpm)
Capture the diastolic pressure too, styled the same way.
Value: 57 (mmHg)
